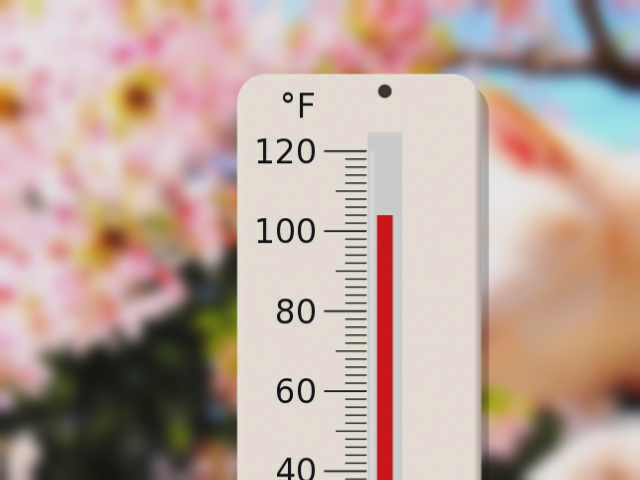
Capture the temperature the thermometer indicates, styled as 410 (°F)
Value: 104 (°F)
